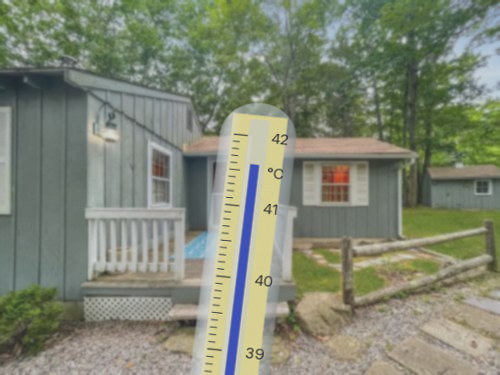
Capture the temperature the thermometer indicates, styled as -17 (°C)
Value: 41.6 (°C)
